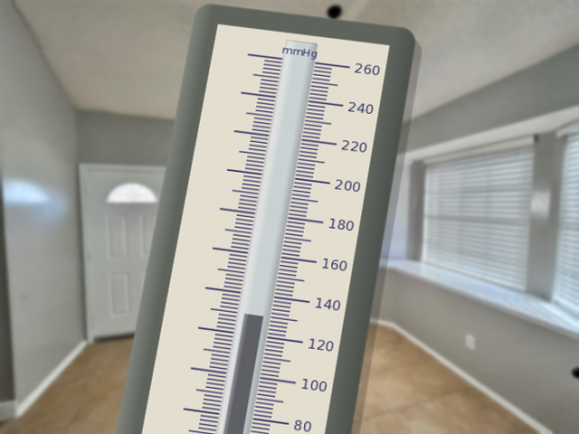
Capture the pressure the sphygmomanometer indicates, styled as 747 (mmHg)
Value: 130 (mmHg)
